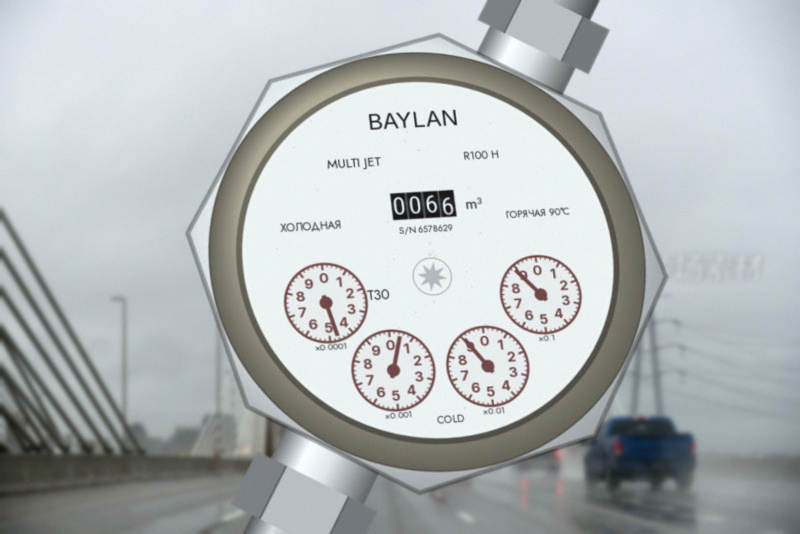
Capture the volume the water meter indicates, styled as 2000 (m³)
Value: 65.8904 (m³)
